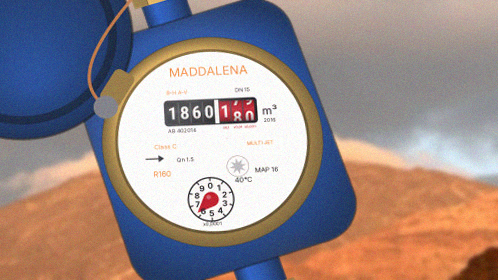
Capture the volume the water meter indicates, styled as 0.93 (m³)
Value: 1860.1796 (m³)
